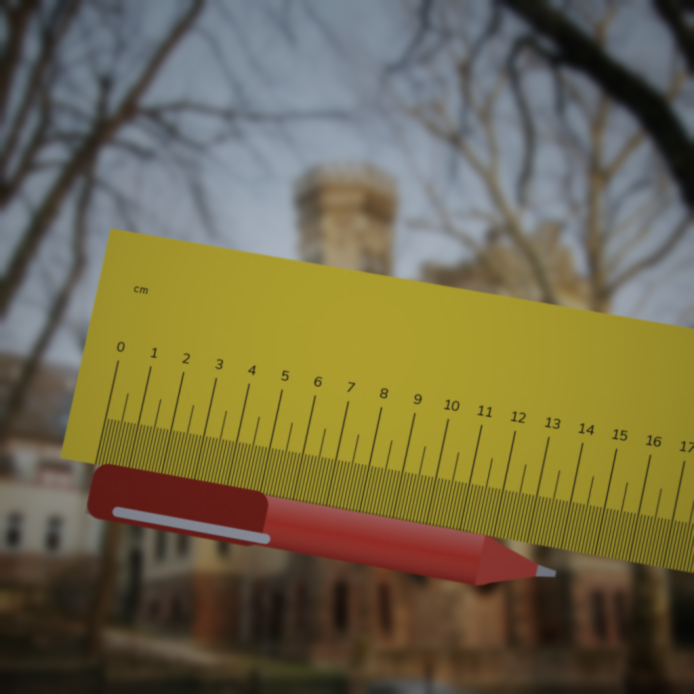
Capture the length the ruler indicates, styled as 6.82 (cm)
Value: 14 (cm)
